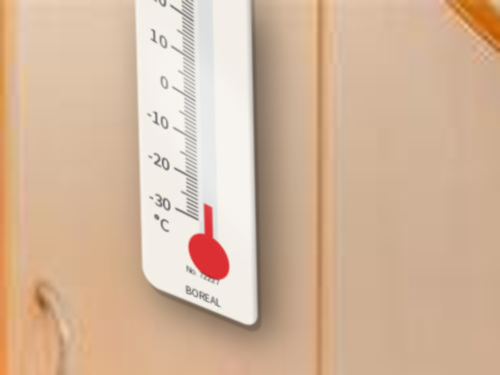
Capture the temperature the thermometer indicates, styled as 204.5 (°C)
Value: -25 (°C)
